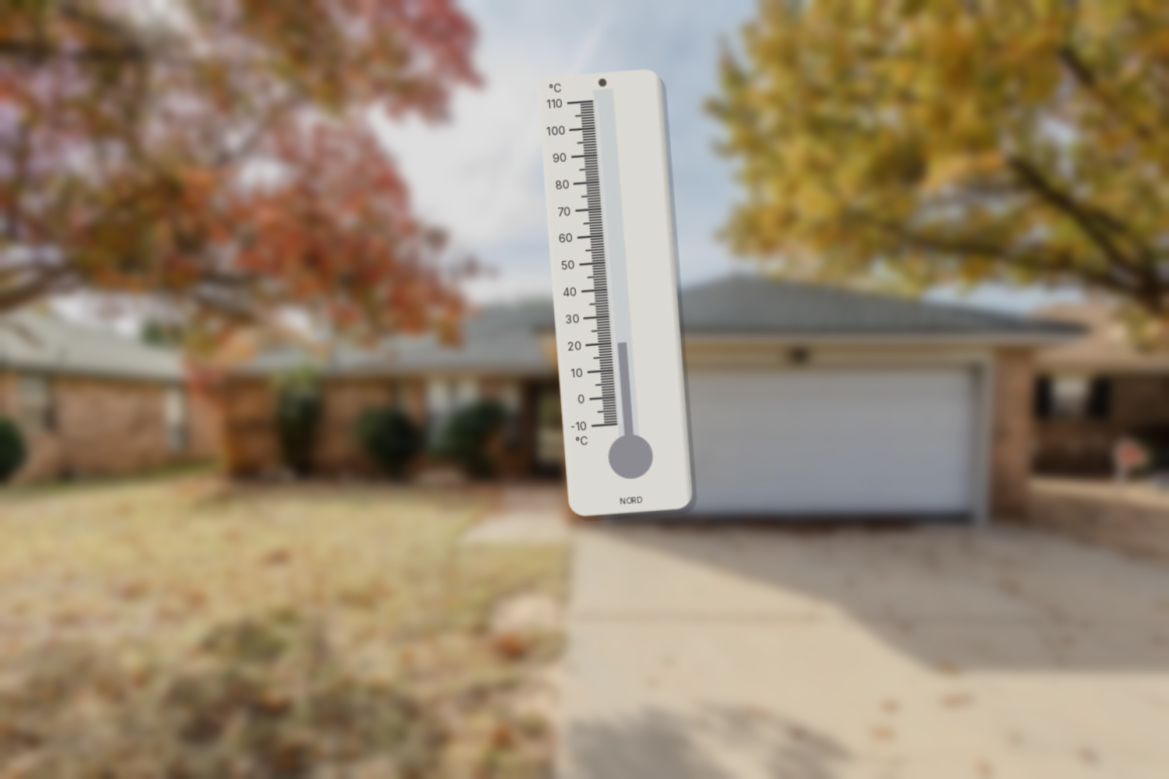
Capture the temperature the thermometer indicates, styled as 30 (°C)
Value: 20 (°C)
